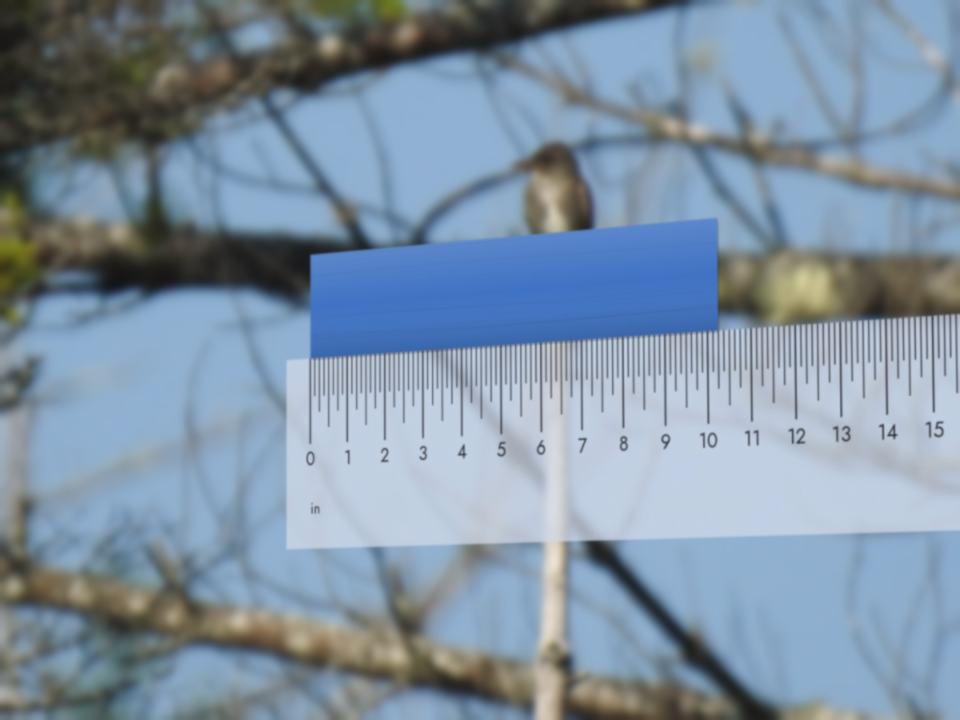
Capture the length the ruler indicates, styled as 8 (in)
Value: 10.25 (in)
